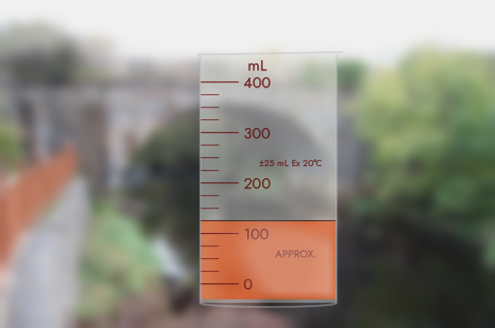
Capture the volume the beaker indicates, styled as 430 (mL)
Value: 125 (mL)
